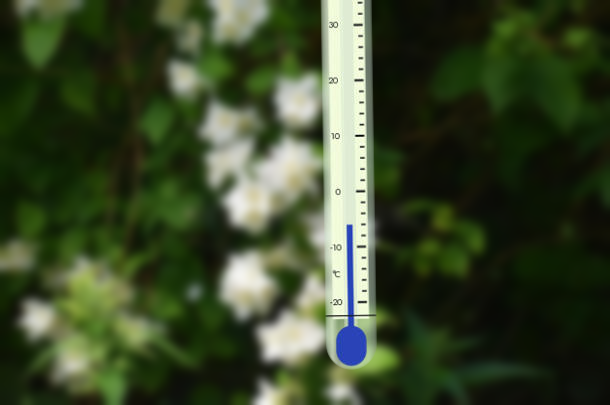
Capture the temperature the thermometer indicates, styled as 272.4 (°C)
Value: -6 (°C)
